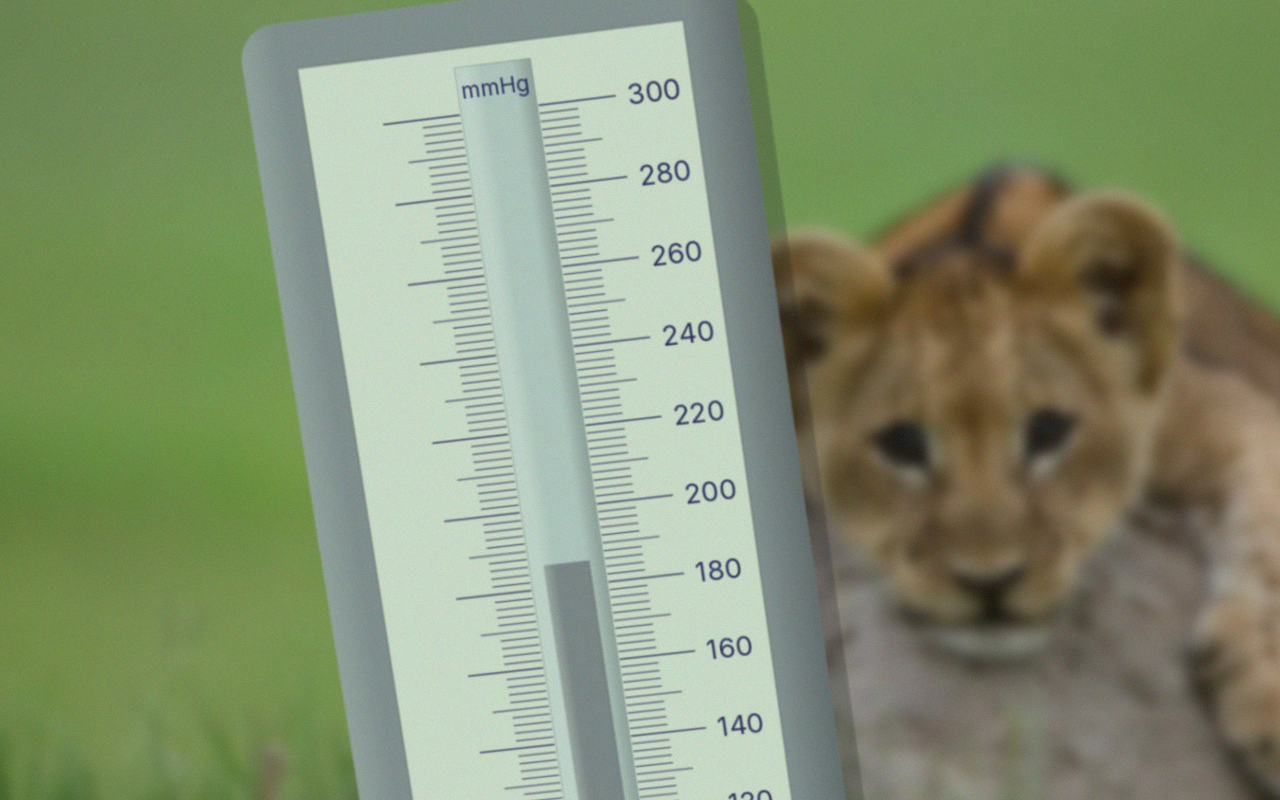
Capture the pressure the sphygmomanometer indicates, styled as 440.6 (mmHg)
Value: 186 (mmHg)
